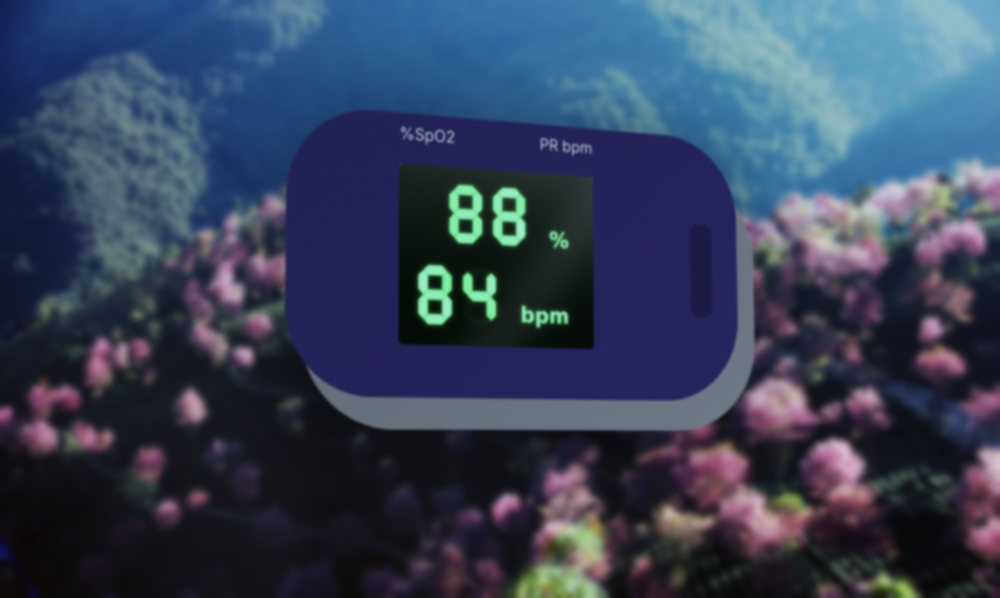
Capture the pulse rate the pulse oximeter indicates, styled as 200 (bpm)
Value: 84 (bpm)
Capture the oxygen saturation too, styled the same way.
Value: 88 (%)
